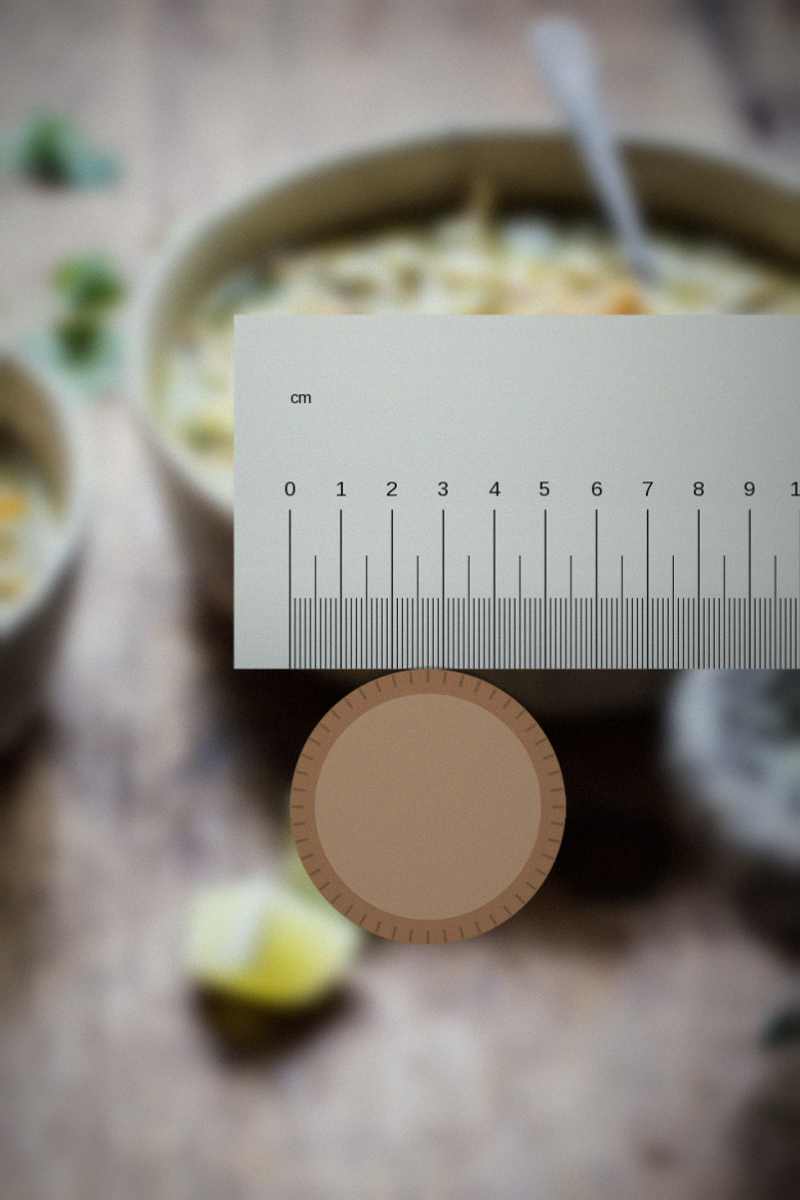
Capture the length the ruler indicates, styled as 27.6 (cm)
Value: 5.4 (cm)
